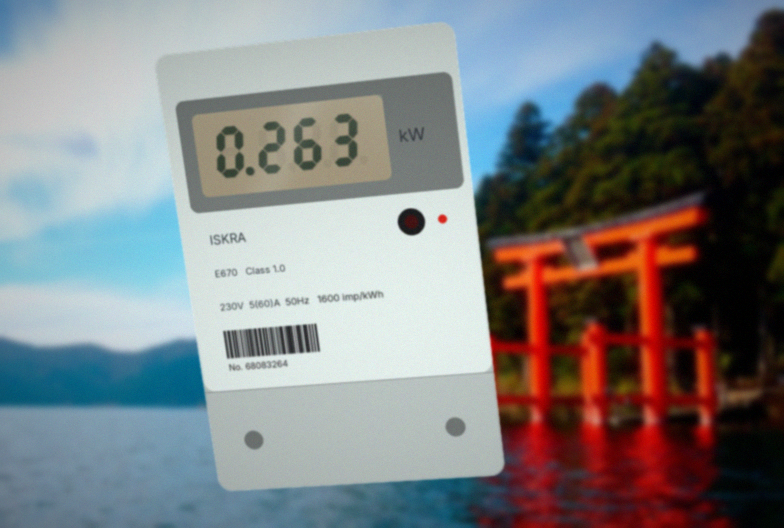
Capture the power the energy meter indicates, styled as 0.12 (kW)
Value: 0.263 (kW)
